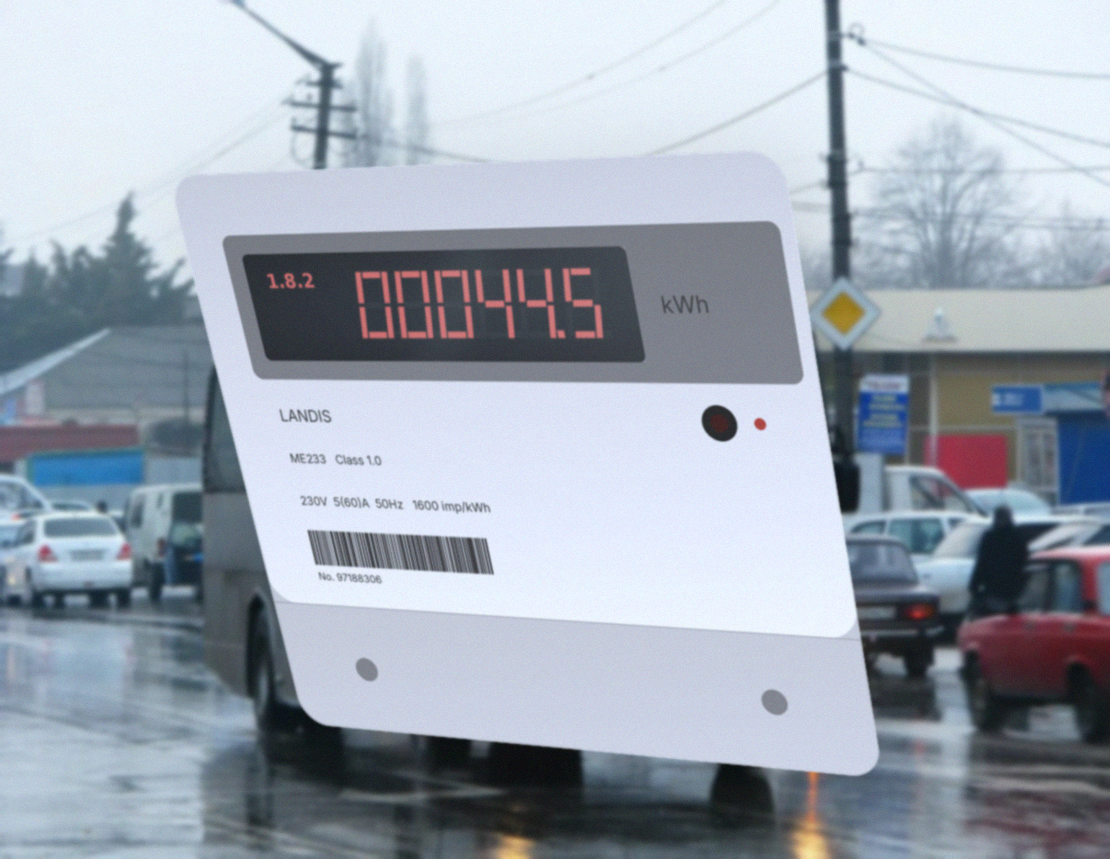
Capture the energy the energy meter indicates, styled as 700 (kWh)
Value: 44.5 (kWh)
